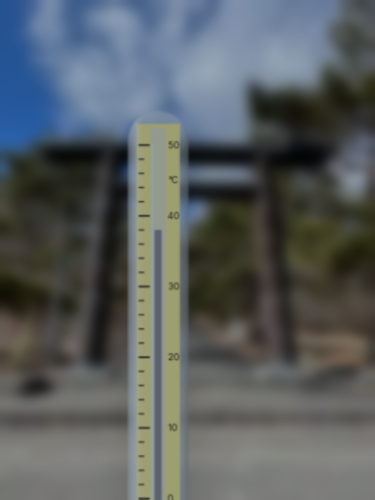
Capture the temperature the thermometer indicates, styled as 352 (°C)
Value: 38 (°C)
